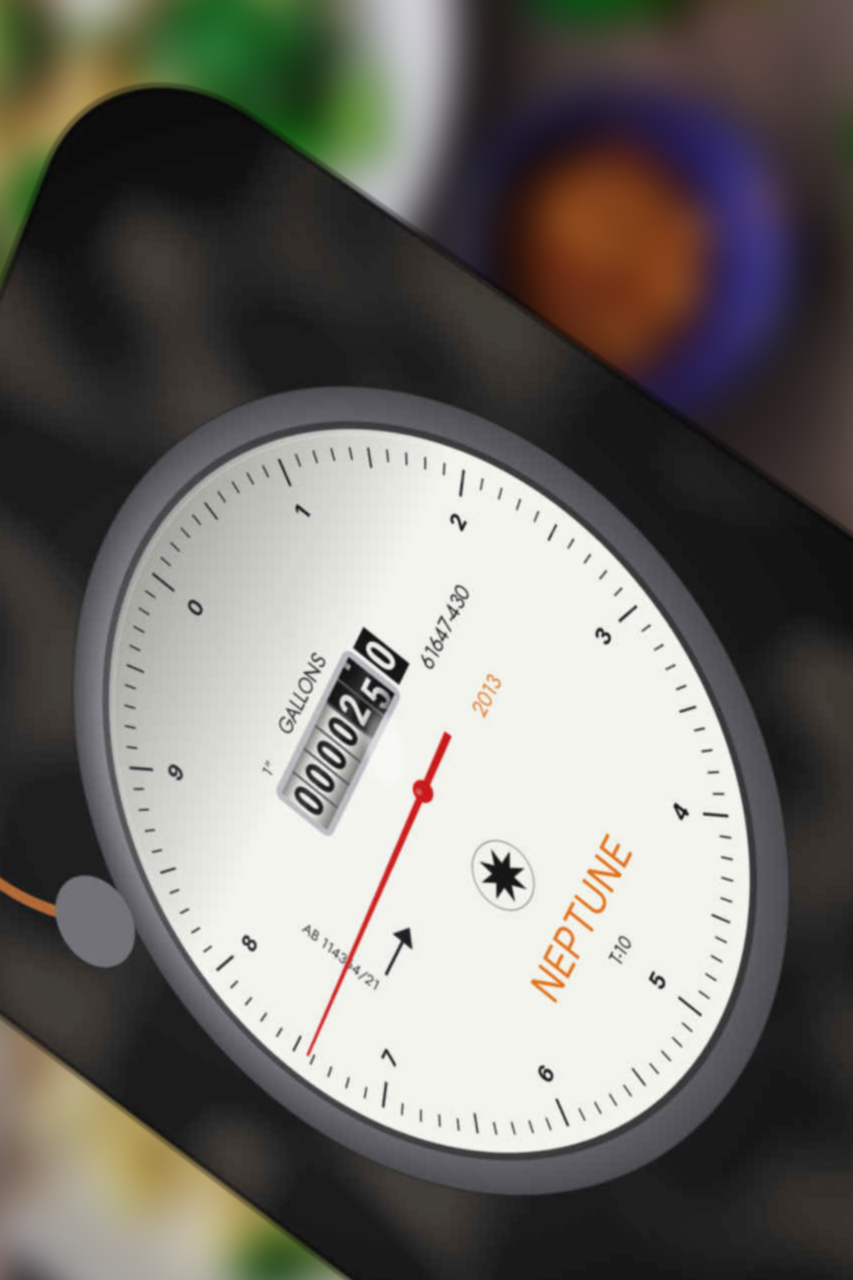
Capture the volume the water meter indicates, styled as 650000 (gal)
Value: 247.4 (gal)
